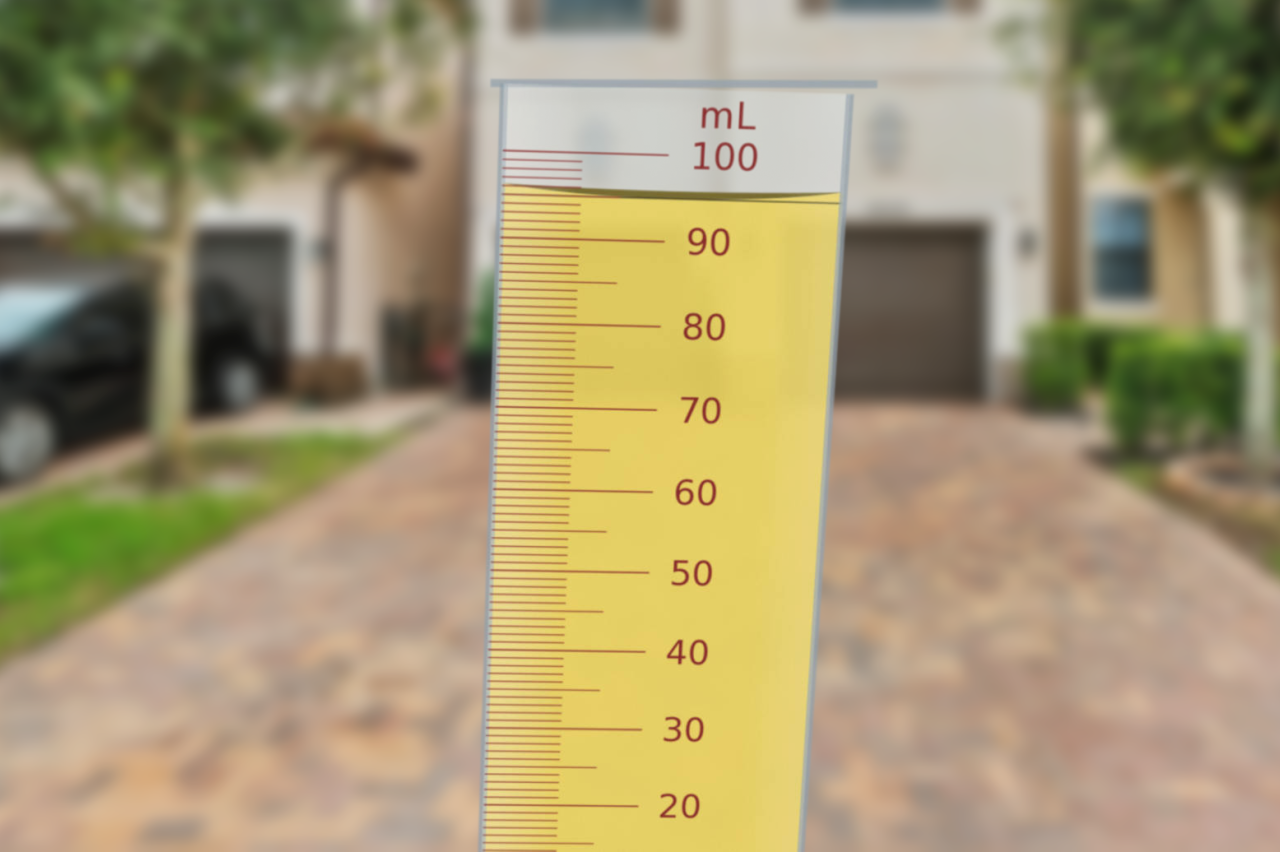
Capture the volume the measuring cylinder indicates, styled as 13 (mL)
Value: 95 (mL)
